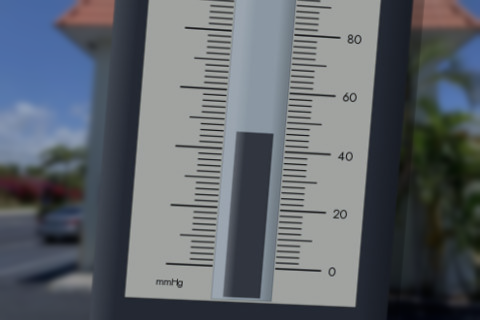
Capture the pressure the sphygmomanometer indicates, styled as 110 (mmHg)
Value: 46 (mmHg)
